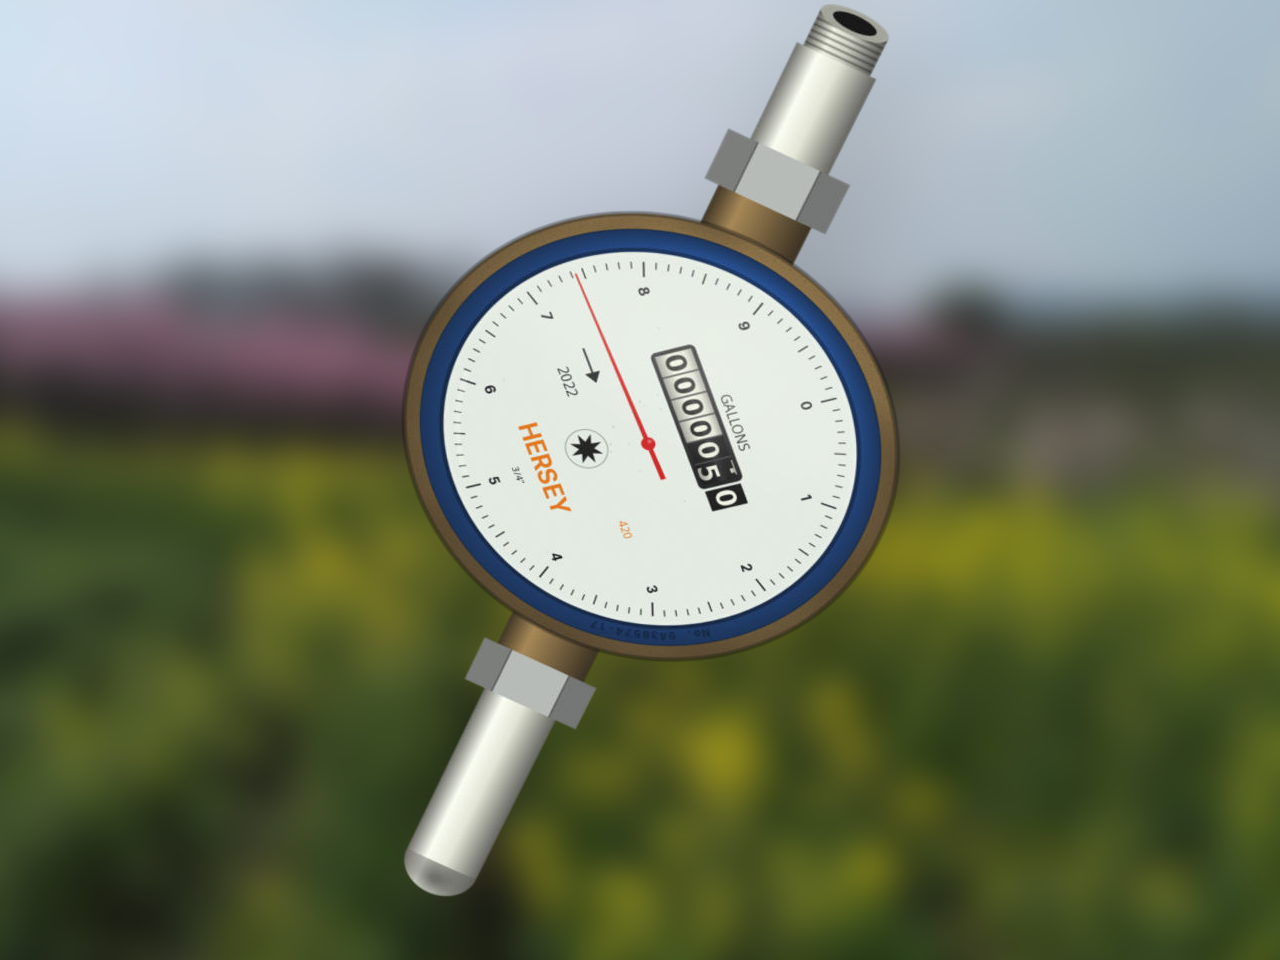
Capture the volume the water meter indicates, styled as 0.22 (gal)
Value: 47.4 (gal)
